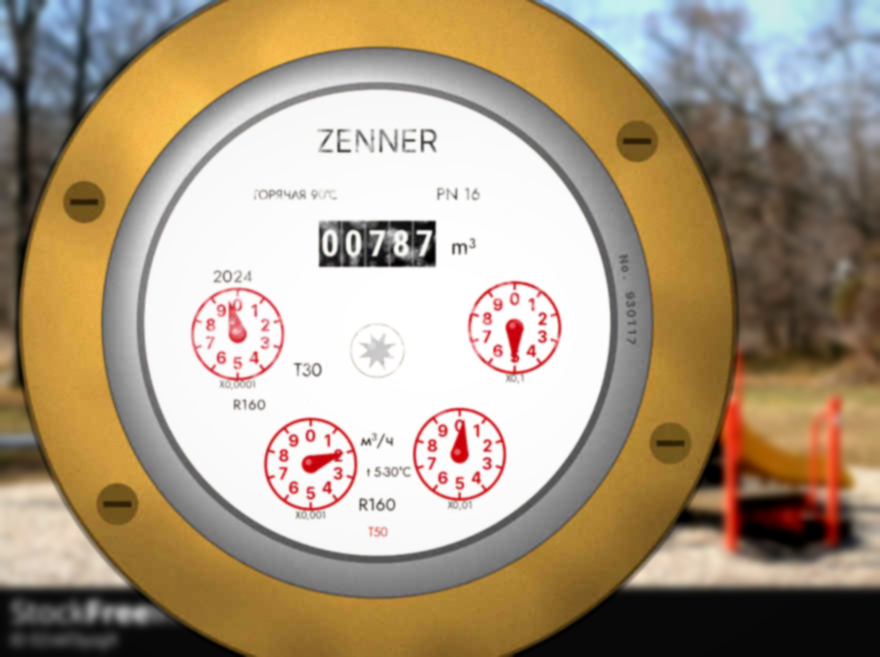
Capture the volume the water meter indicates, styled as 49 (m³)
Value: 787.5019 (m³)
